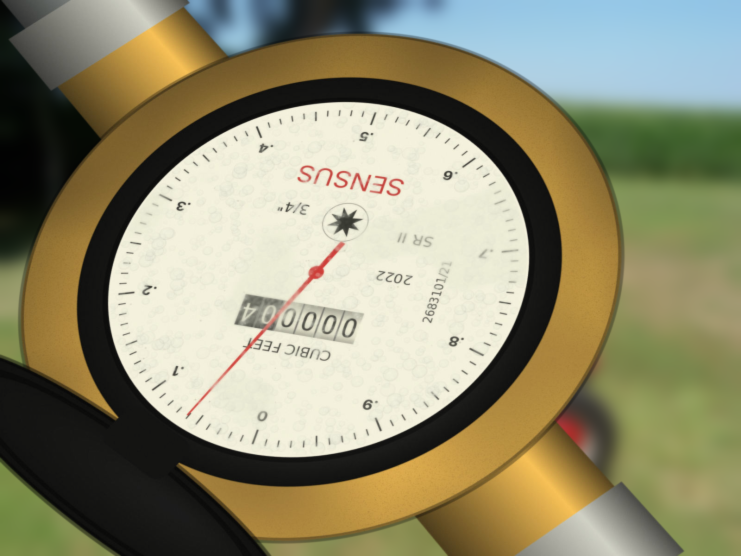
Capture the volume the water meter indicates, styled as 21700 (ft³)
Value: 4.06 (ft³)
